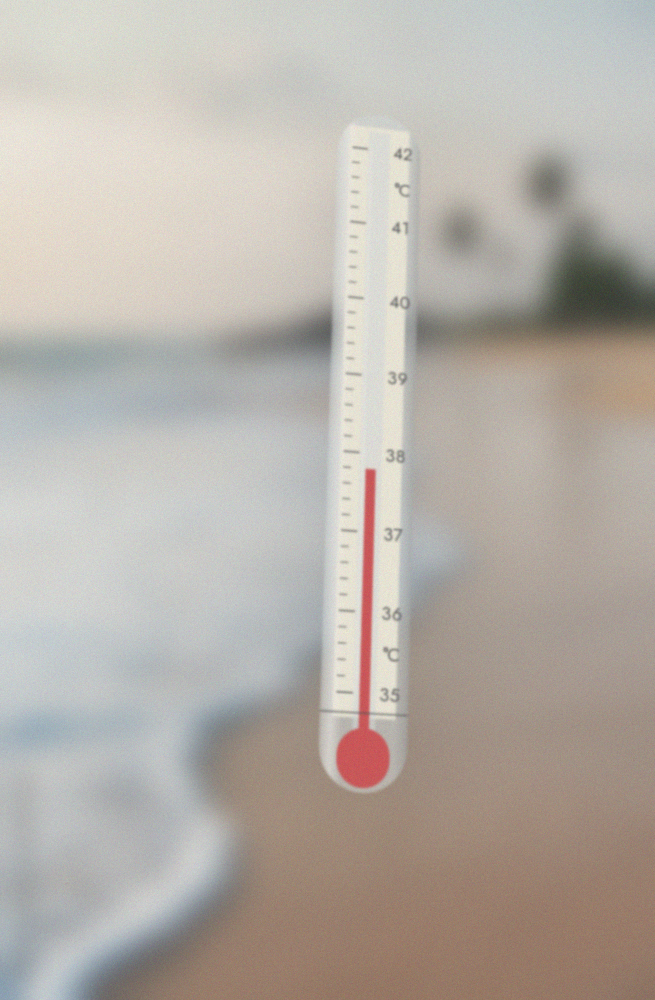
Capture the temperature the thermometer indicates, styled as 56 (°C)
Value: 37.8 (°C)
